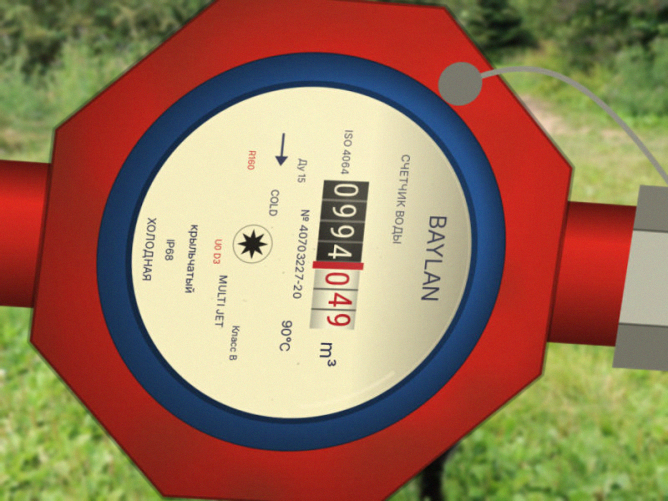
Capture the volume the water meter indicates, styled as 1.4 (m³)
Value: 994.049 (m³)
